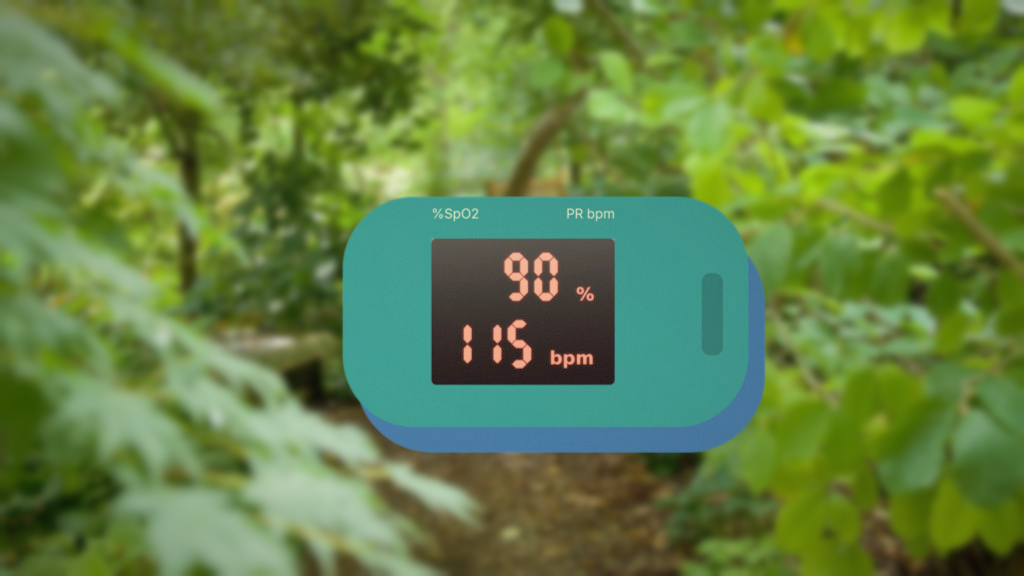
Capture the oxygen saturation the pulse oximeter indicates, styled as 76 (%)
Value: 90 (%)
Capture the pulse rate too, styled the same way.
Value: 115 (bpm)
